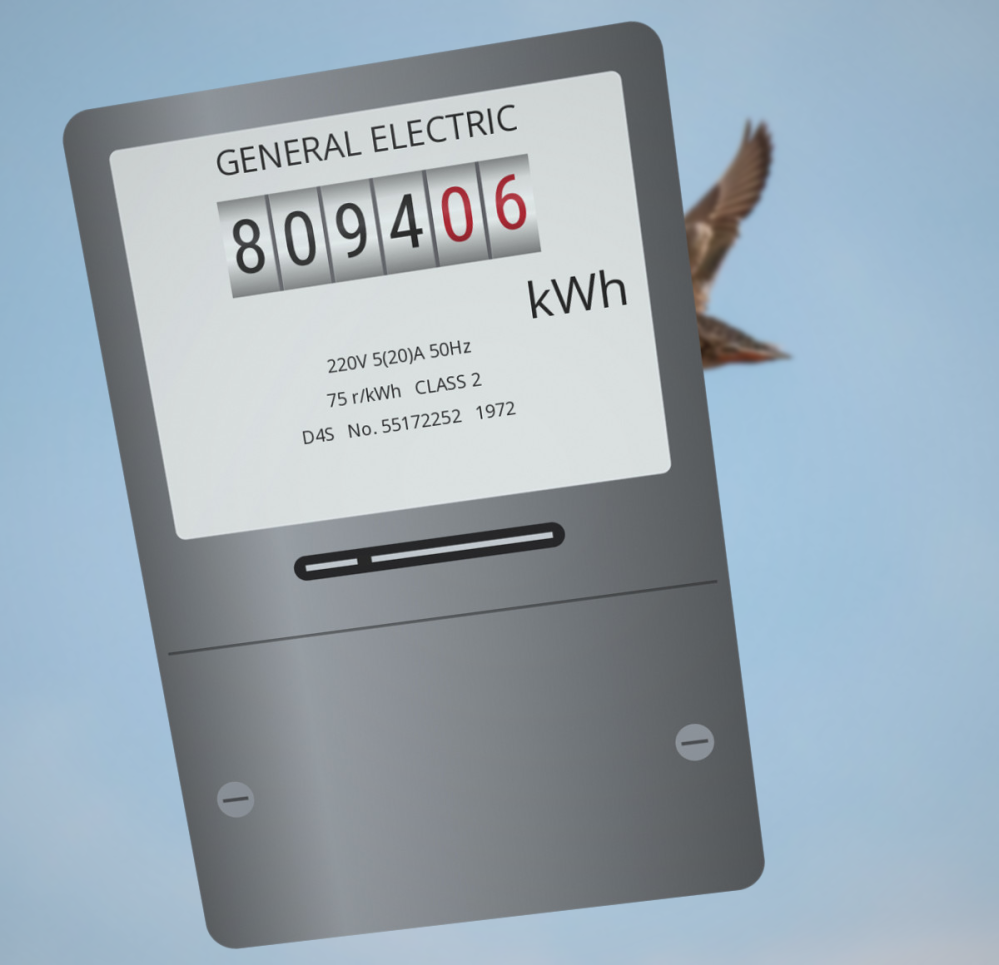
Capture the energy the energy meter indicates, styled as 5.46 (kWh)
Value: 8094.06 (kWh)
